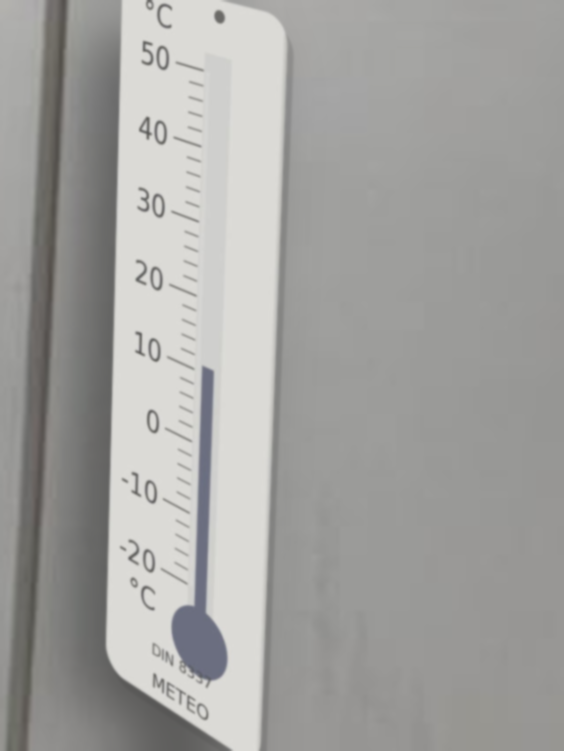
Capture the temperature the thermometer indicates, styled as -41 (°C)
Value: 11 (°C)
